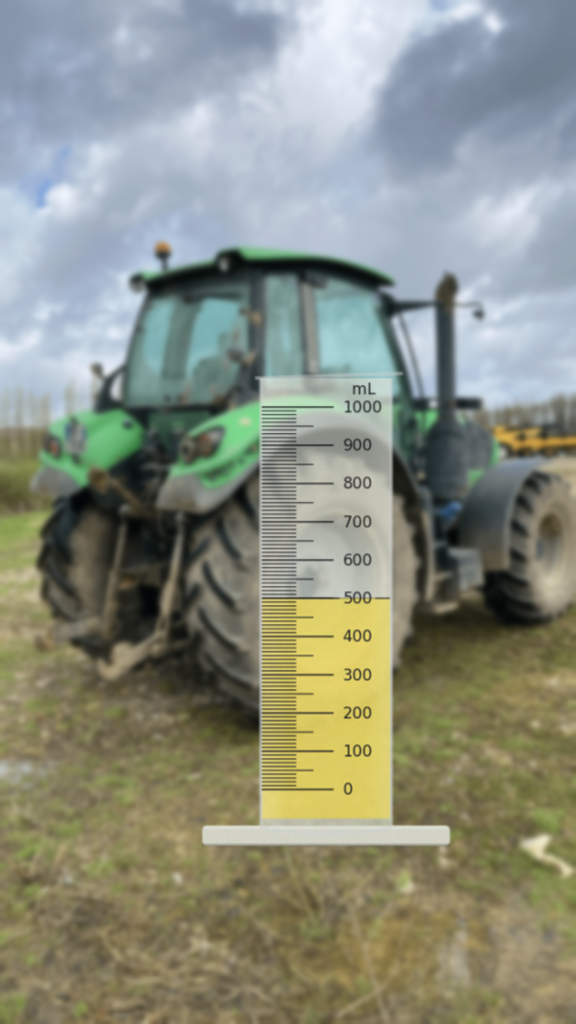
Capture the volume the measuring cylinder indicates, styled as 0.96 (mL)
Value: 500 (mL)
